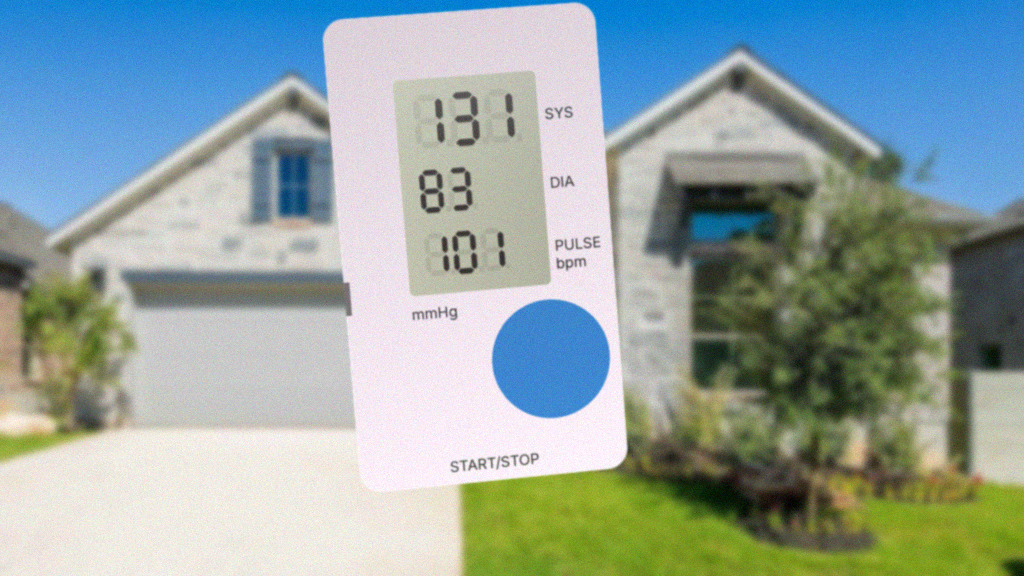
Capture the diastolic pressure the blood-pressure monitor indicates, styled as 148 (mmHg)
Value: 83 (mmHg)
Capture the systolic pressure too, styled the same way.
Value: 131 (mmHg)
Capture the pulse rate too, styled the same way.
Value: 101 (bpm)
